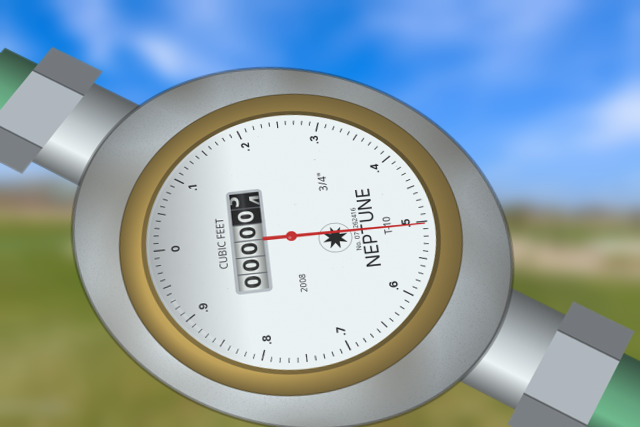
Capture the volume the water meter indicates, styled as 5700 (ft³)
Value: 3.50 (ft³)
